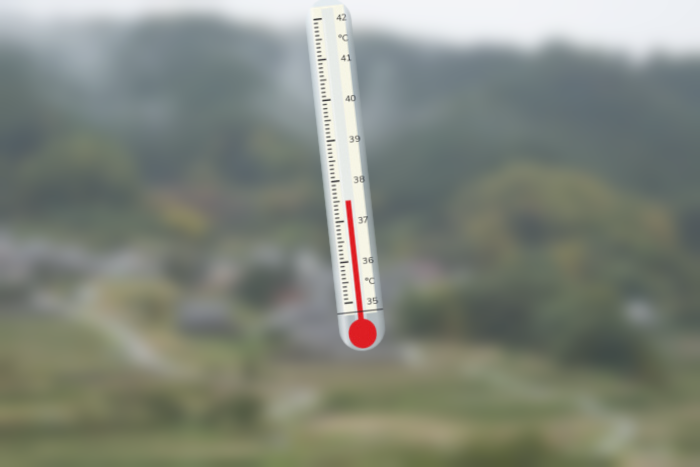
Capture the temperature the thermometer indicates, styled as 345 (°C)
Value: 37.5 (°C)
